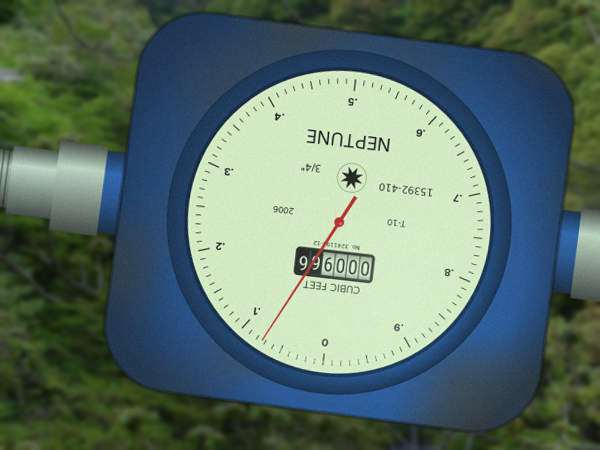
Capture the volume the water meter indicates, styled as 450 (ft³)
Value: 966.07 (ft³)
